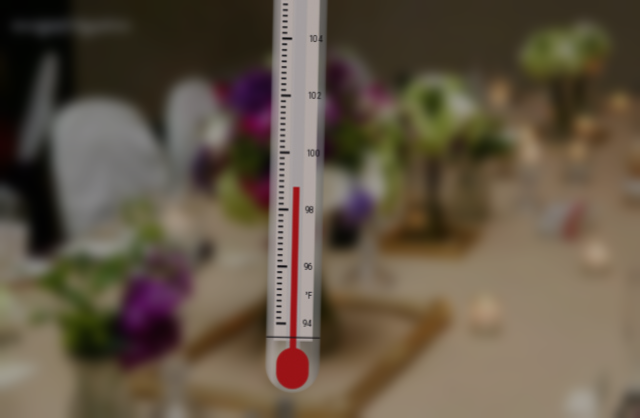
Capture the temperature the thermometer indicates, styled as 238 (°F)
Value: 98.8 (°F)
